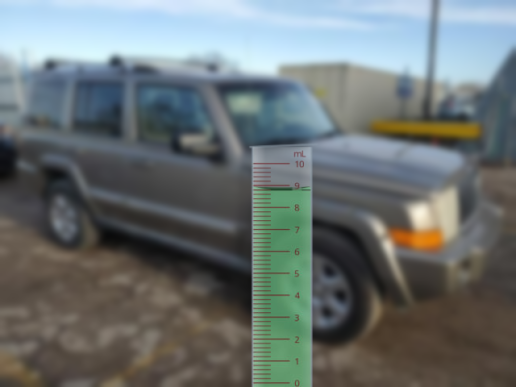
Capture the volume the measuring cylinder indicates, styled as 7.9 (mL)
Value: 8.8 (mL)
